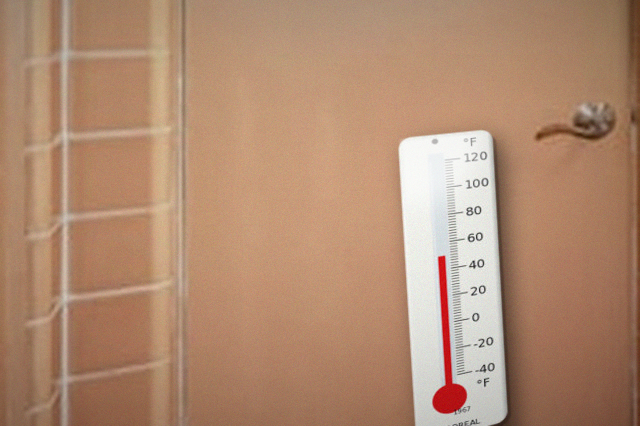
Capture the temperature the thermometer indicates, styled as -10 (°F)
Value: 50 (°F)
